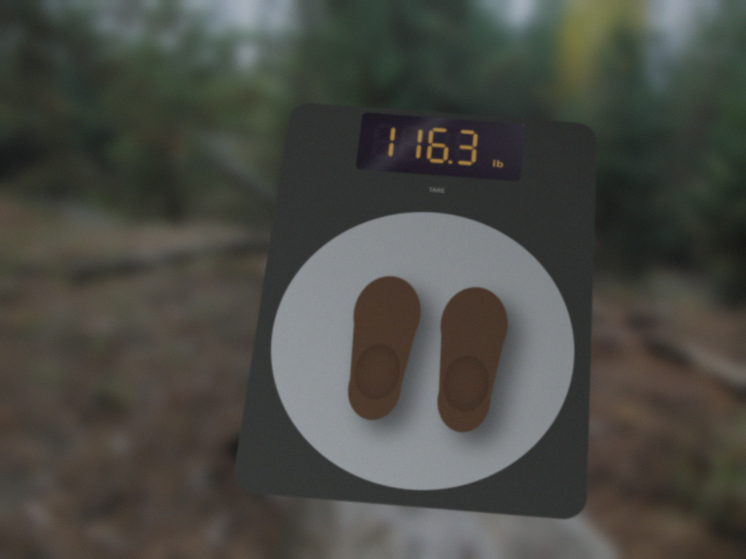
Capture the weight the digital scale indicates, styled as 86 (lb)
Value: 116.3 (lb)
